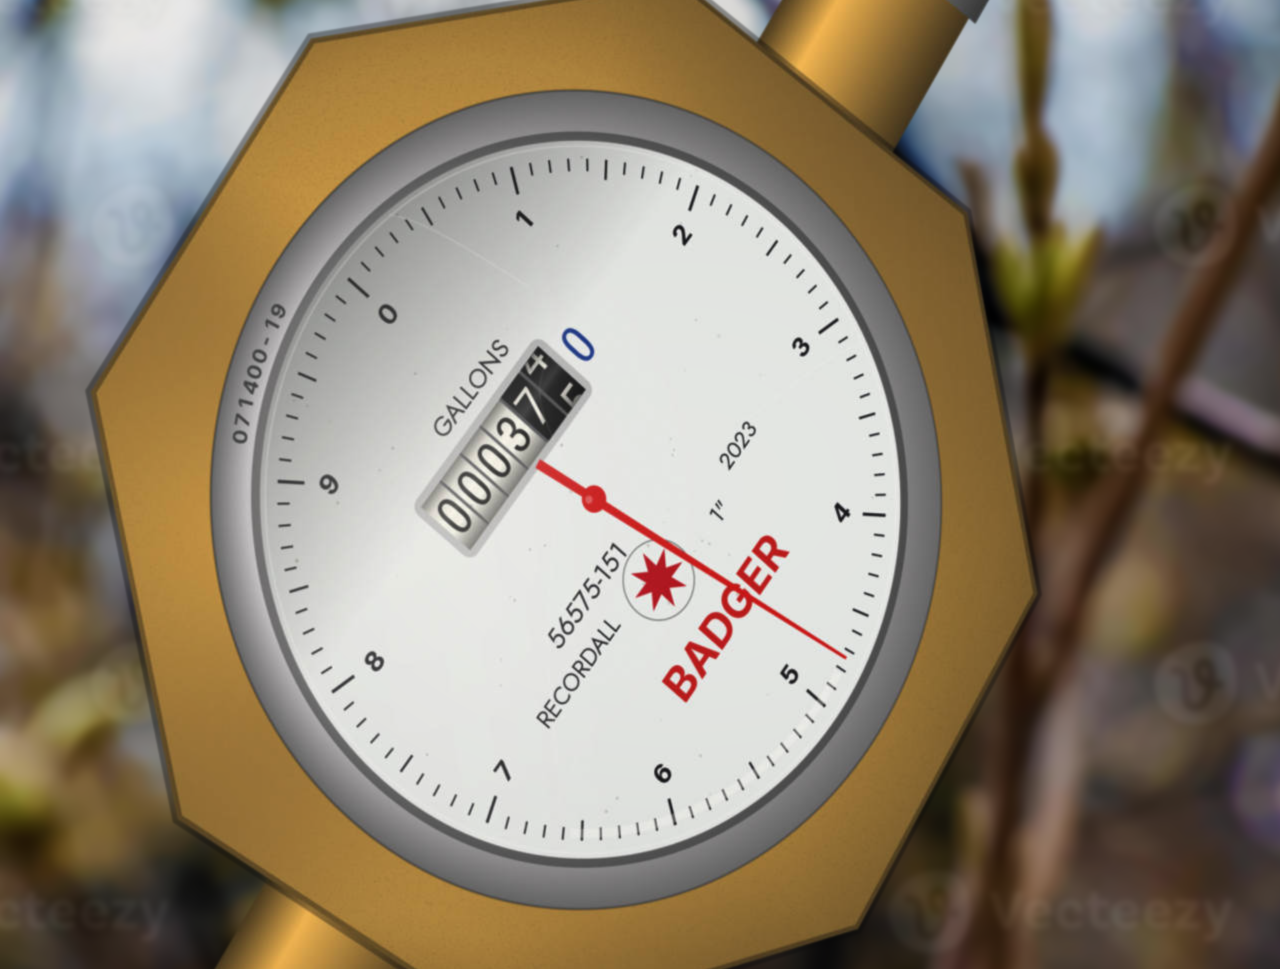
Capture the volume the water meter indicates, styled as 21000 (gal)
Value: 3744.7 (gal)
